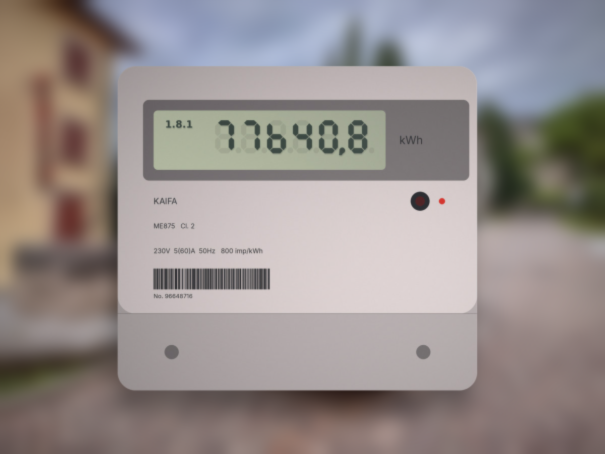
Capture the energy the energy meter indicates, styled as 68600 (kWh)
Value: 77640.8 (kWh)
